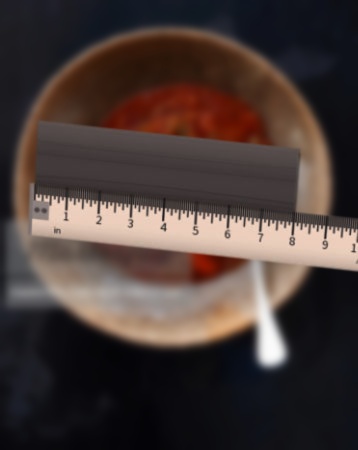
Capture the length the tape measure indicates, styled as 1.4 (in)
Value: 8 (in)
